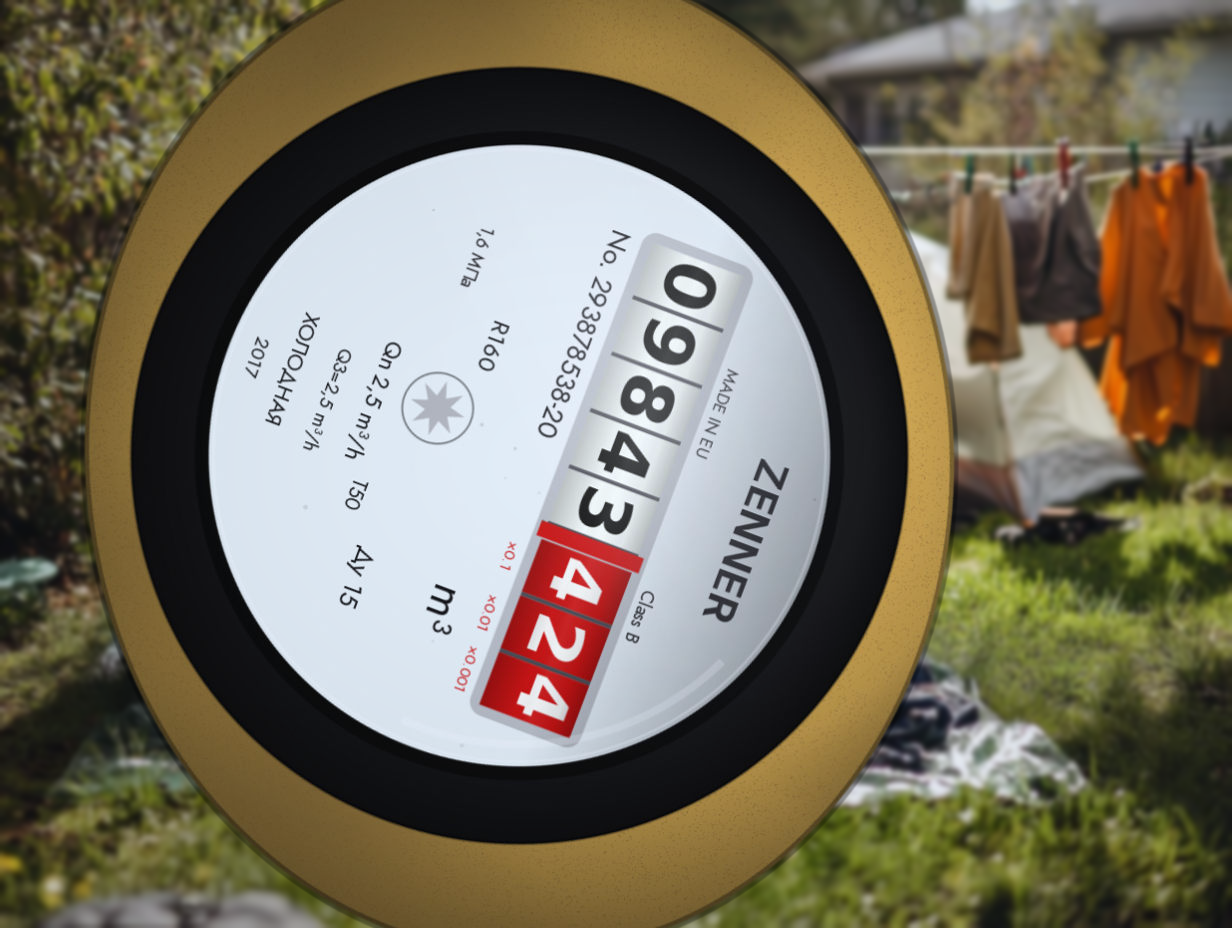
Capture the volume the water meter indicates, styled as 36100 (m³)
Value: 9843.424 (m³)
